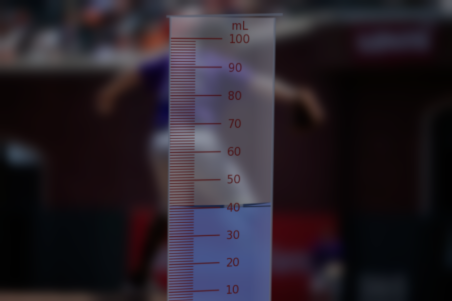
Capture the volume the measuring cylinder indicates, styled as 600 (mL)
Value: 40 (mL)
